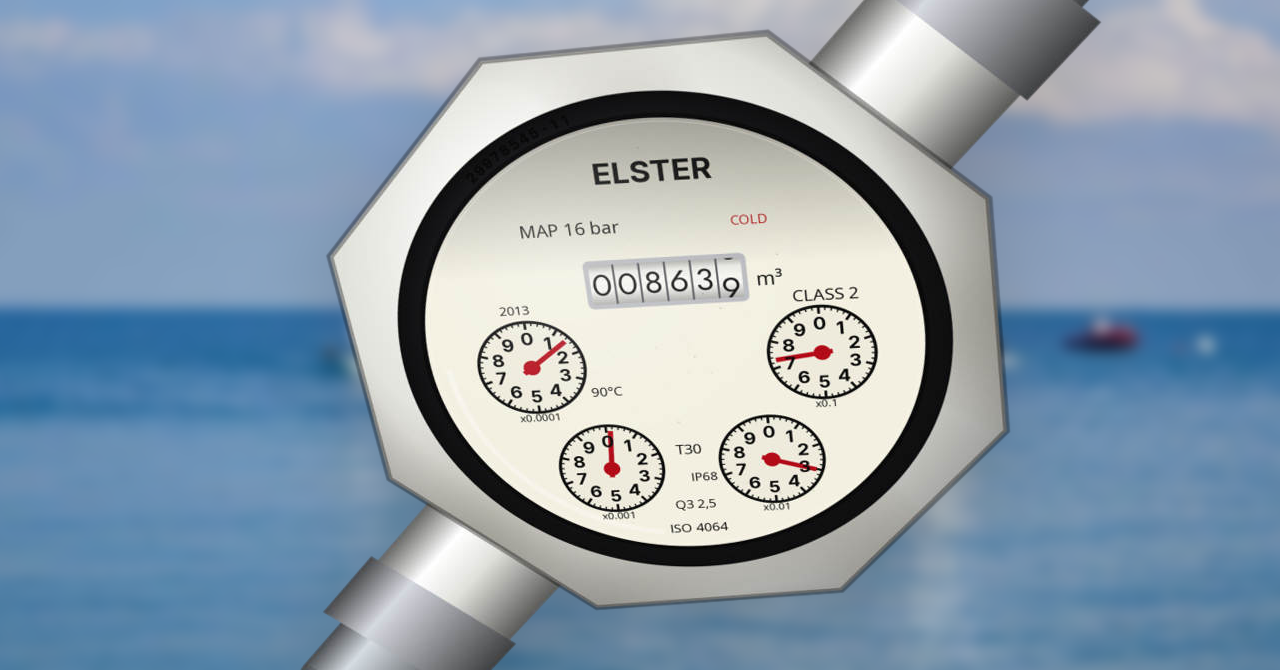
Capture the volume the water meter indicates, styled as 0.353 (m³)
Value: 8638.7301 (m³)
